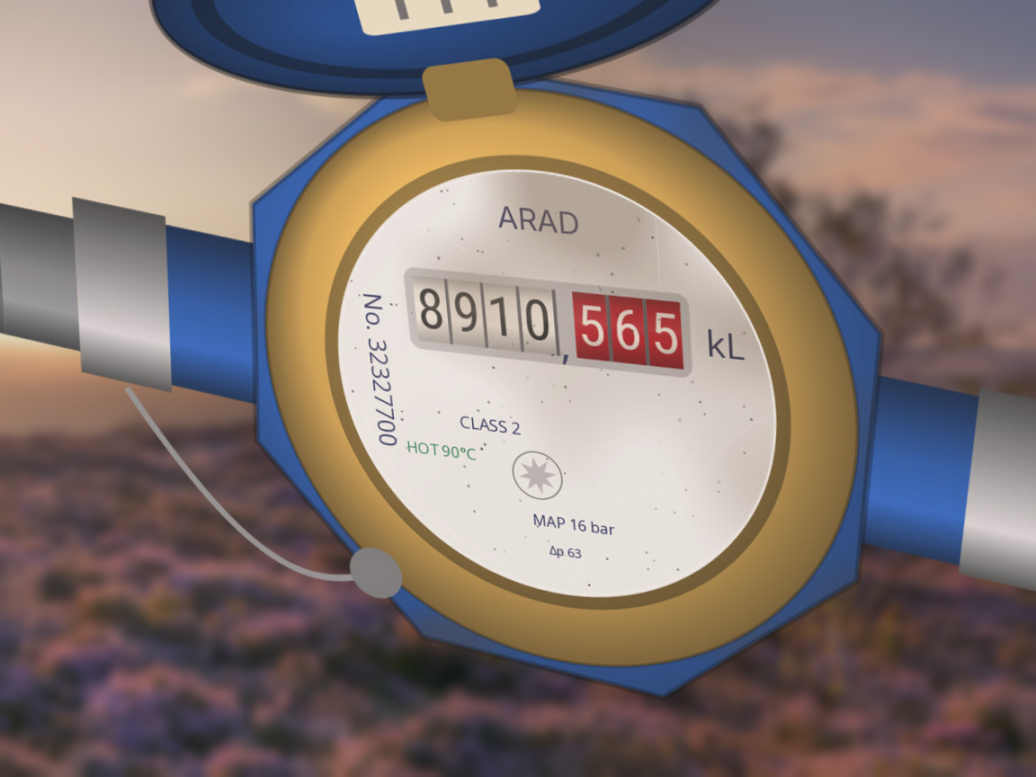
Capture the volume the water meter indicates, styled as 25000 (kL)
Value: 8910.565 (kL)
